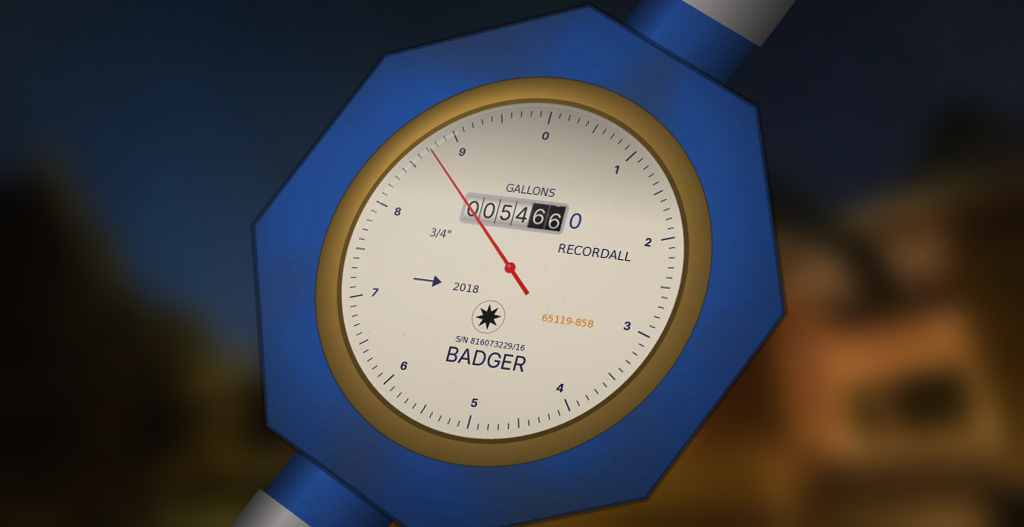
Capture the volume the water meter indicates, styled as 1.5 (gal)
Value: 54658.7 (gal)
